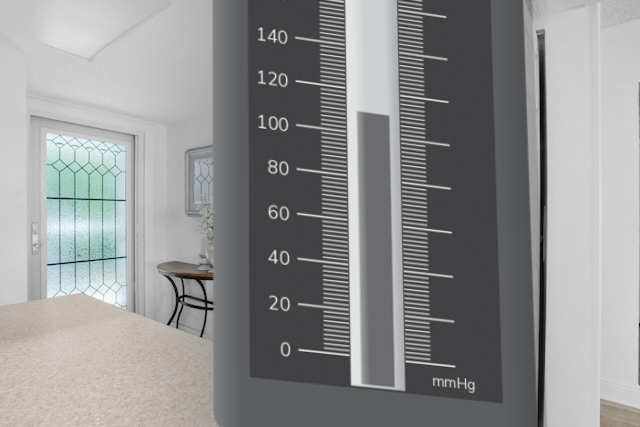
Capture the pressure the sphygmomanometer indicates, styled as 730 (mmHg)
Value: 110 (mmHg)
